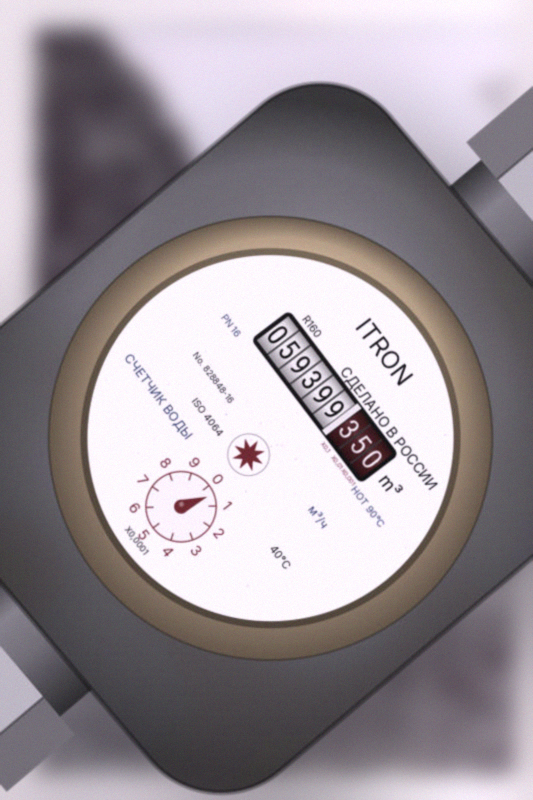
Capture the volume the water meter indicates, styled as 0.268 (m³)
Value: 59399.3500 (m³)
